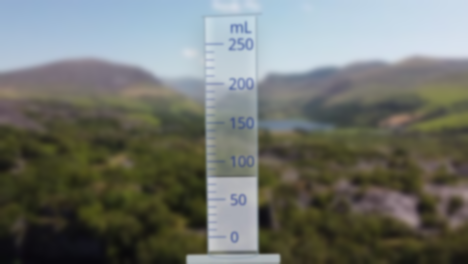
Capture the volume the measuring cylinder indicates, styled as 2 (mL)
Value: 80 (mL)
